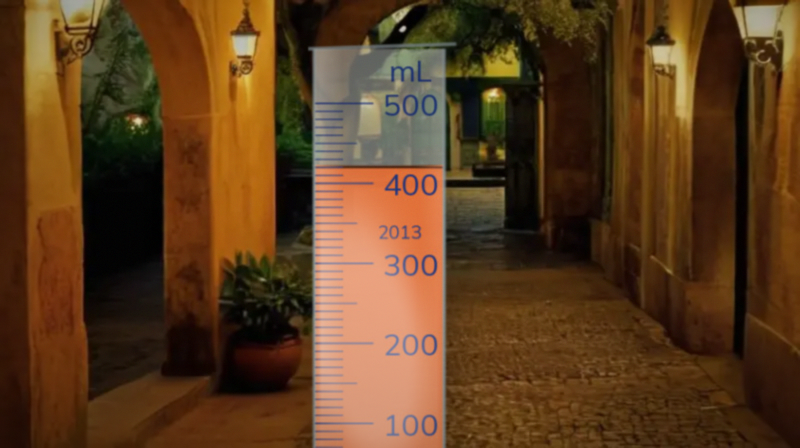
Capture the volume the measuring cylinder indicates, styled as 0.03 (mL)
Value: 420 (mL)
